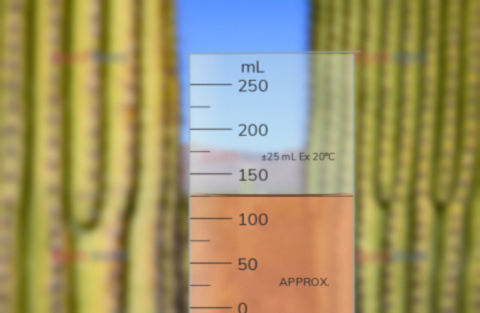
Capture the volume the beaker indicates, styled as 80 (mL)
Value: 125 (mL)
